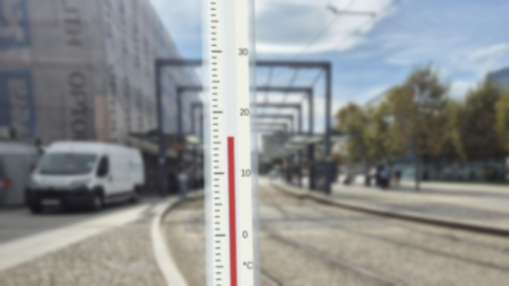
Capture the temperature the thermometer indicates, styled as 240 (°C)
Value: 16 (°C)
